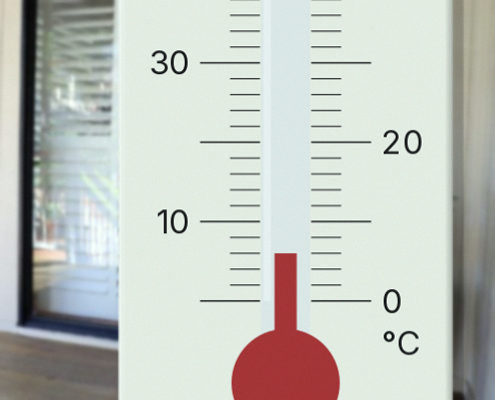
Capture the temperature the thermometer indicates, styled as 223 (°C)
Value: 6 (°C)
